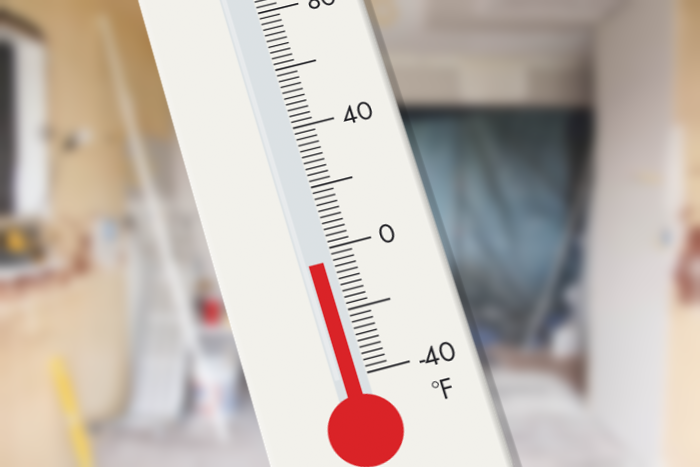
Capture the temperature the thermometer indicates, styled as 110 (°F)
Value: -4 (°F)
